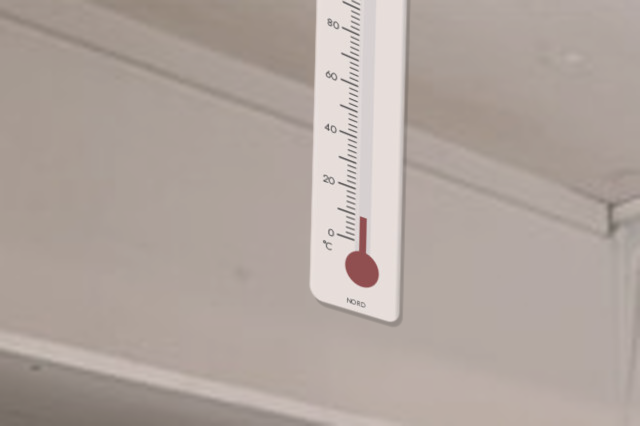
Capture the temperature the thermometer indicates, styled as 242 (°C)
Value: 10 (°C)
